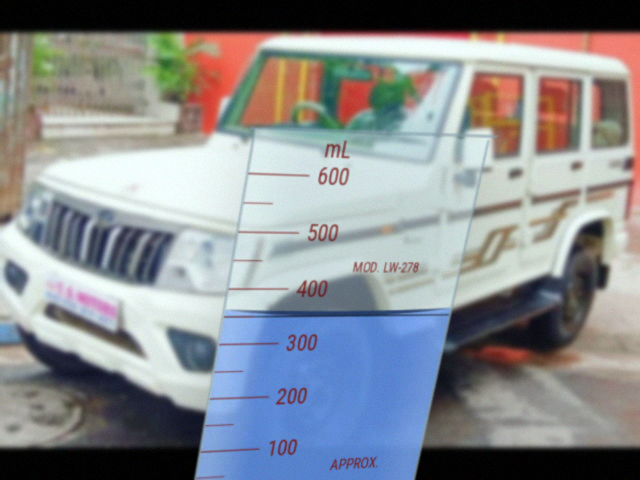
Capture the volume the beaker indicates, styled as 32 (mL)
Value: 350 (mL)
